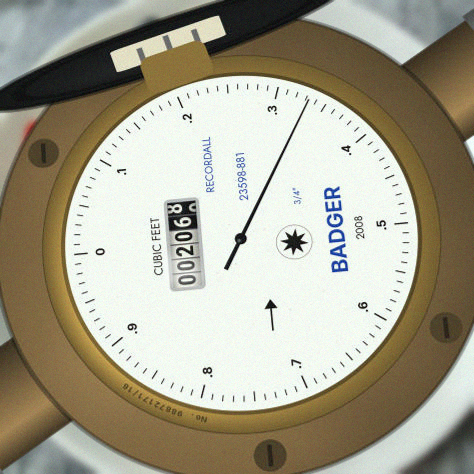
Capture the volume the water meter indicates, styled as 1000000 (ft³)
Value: 2068.33 (ft³)
